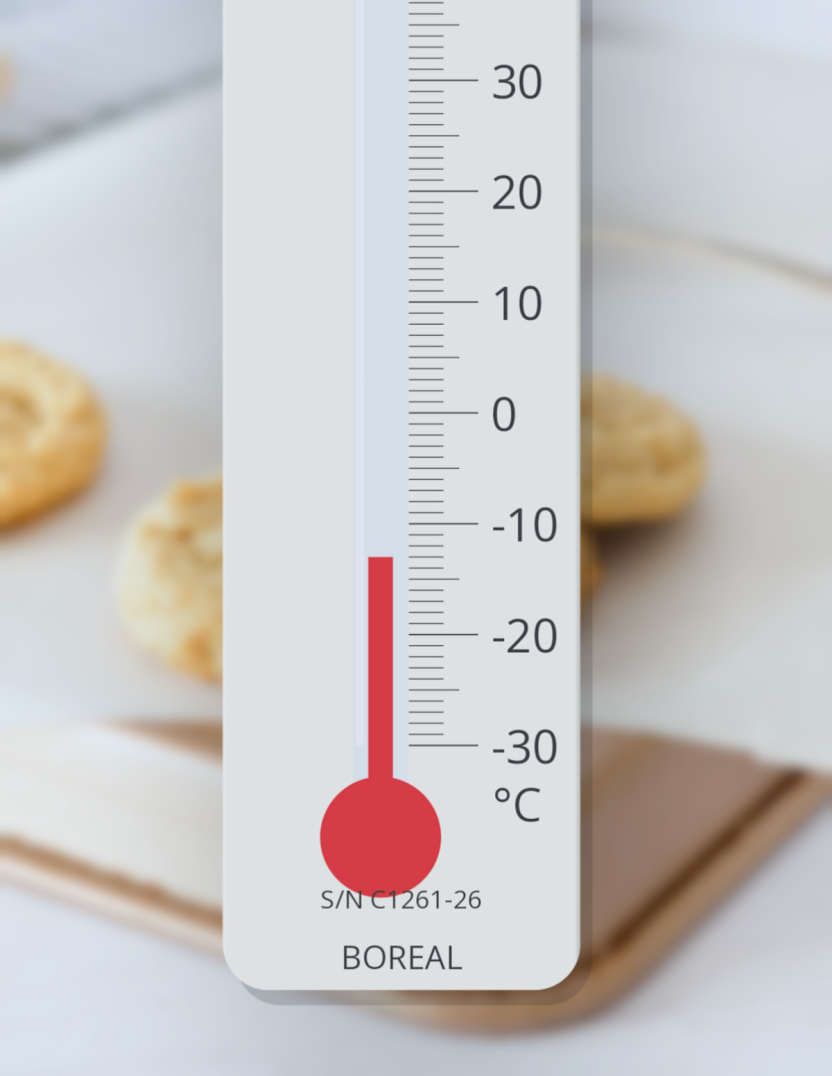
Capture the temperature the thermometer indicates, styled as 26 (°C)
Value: -13 (°C)
